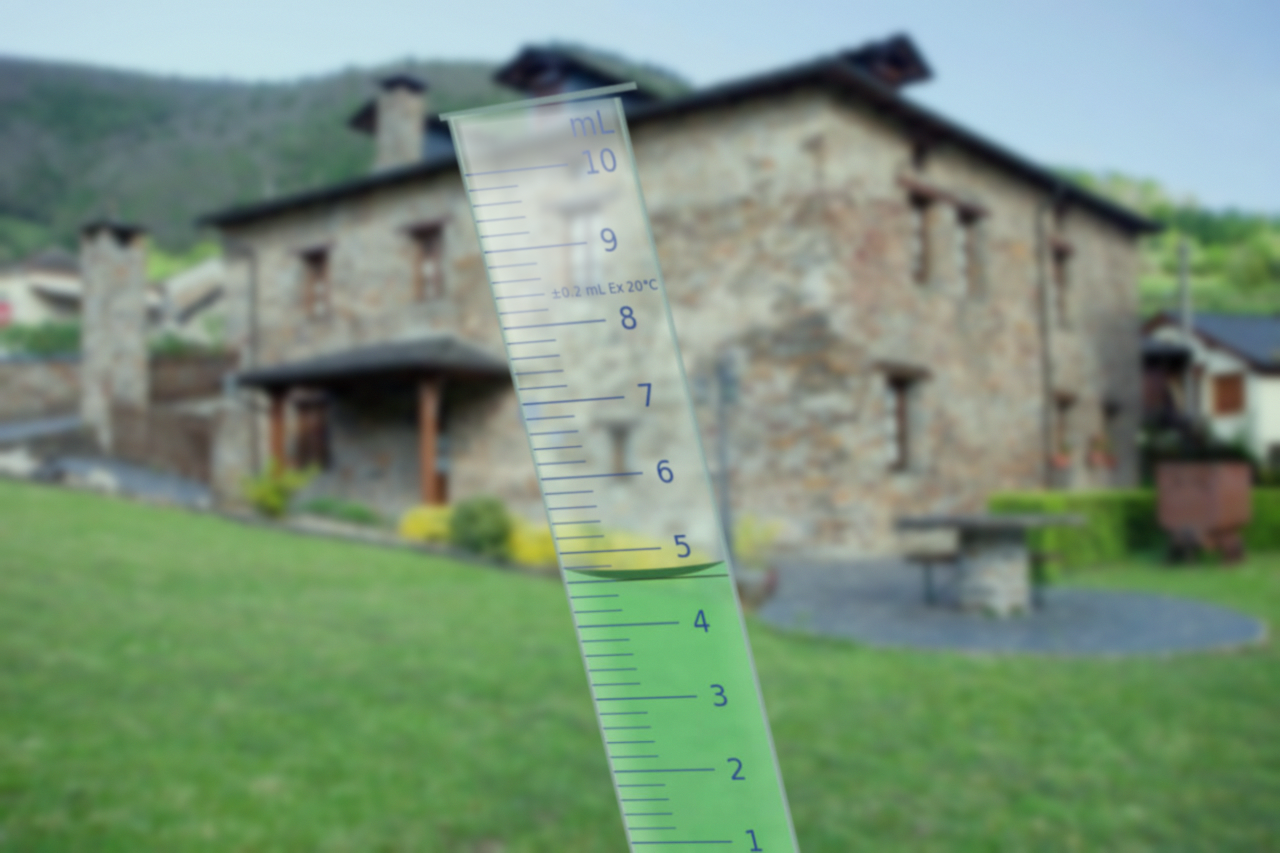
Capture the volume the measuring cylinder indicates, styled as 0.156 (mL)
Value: 4.6 (mL)
